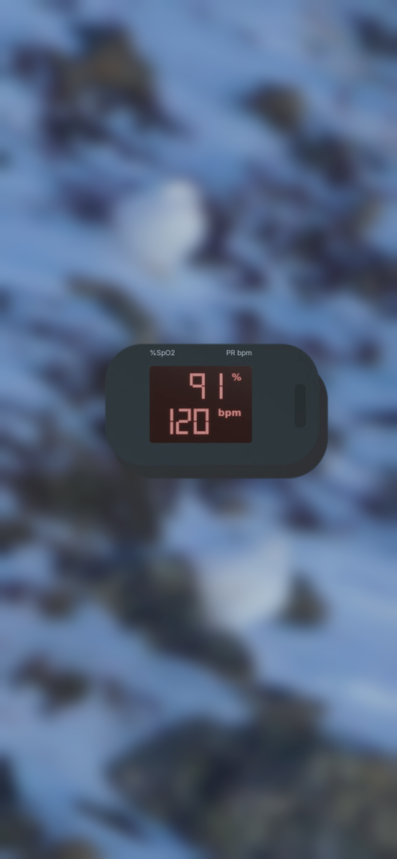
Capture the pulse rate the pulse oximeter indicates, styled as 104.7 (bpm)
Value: 120 (bpm)
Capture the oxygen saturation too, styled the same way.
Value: 91 (%)
